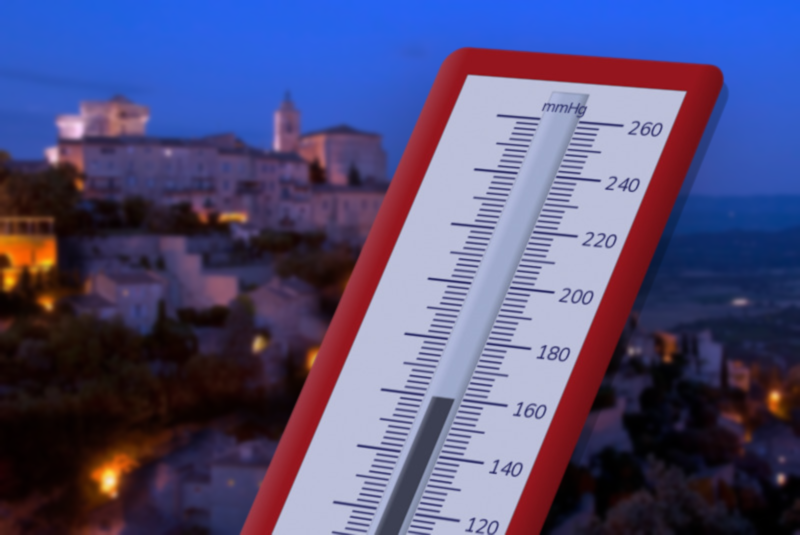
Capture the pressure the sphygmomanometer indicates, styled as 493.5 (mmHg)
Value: 160 (mmHg)
